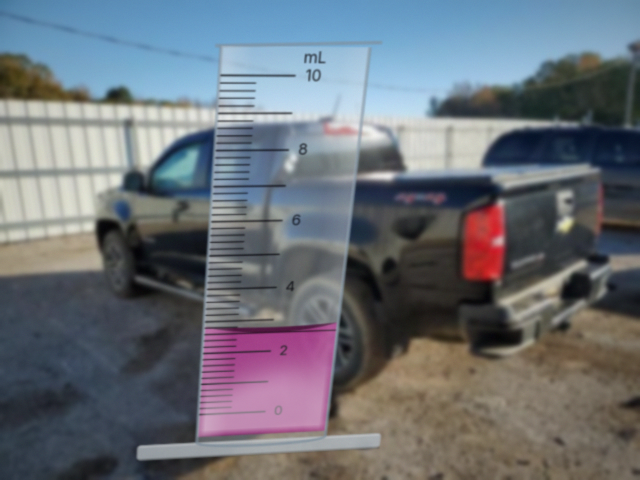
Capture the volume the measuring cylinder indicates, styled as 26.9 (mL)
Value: 2.6 (mL)
